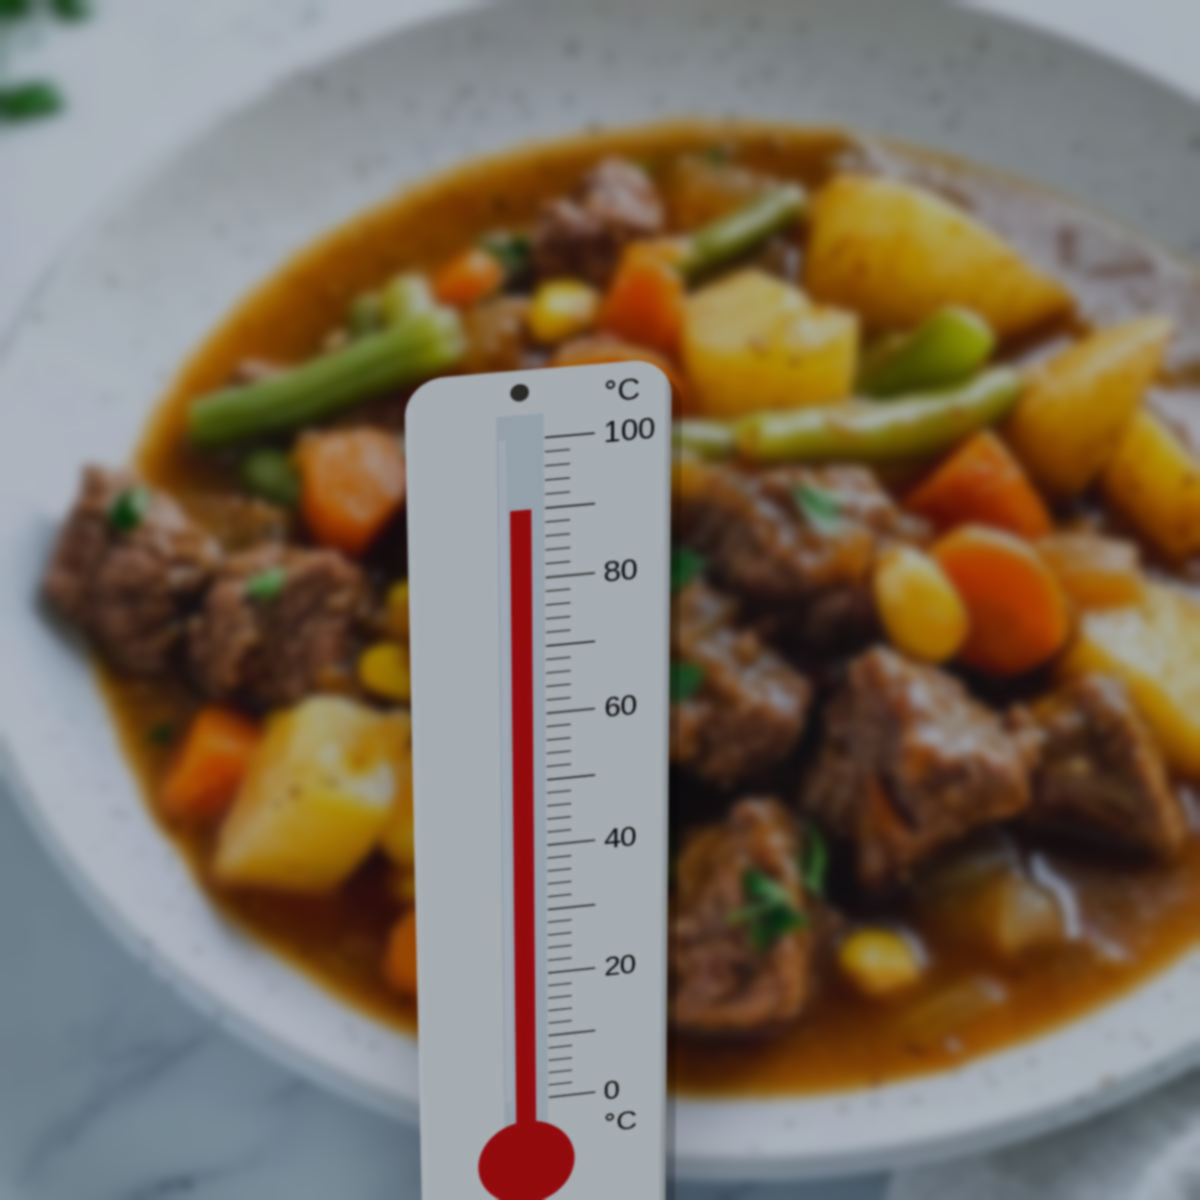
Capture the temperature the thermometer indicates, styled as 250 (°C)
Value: 90 (°C)
